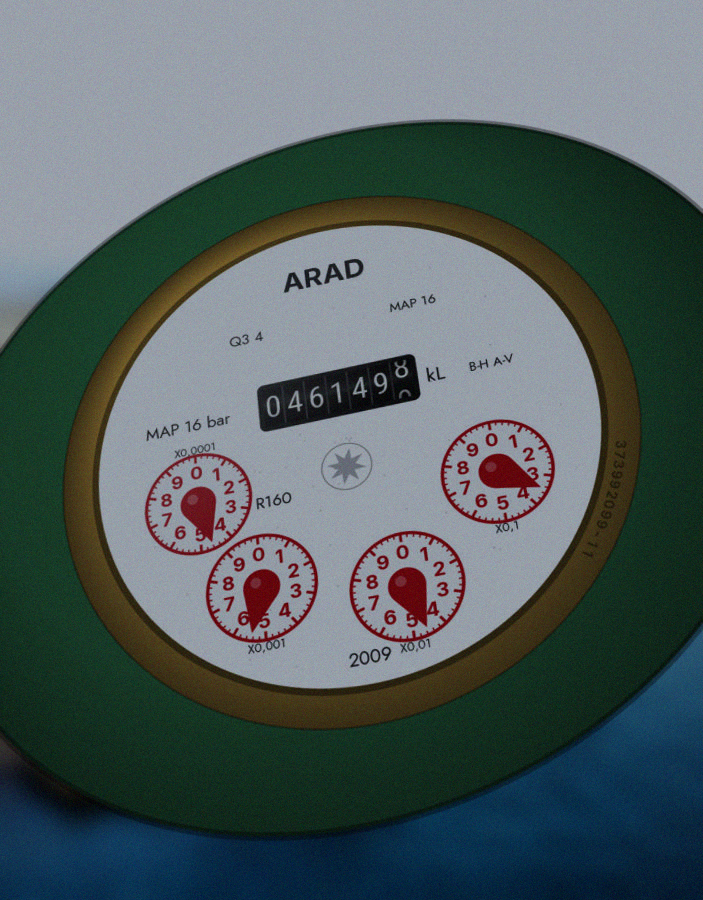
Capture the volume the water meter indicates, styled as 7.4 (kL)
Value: 461498.3454 (kL)
